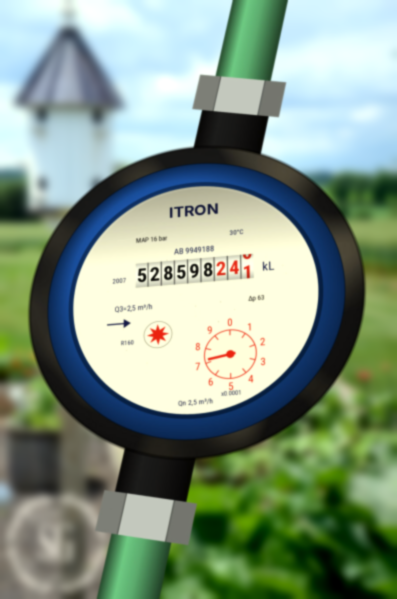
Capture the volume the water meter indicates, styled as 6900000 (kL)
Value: 528598.2407 (kL)
